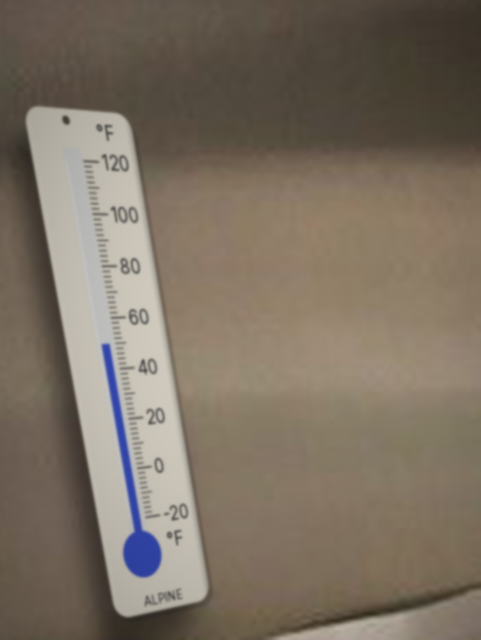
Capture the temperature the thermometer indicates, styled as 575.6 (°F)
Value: 50 (°F)
